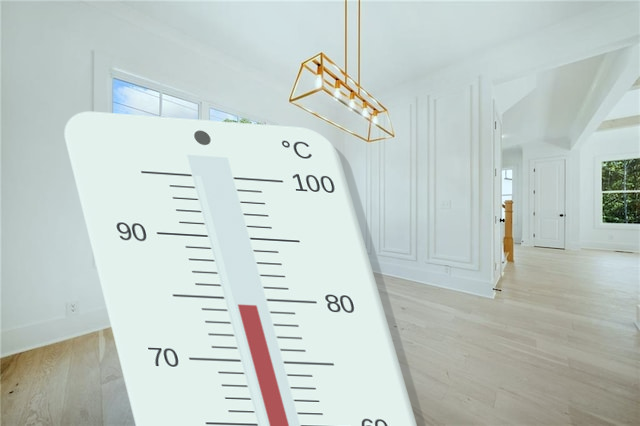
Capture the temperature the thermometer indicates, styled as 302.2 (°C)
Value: 79 (°C)
